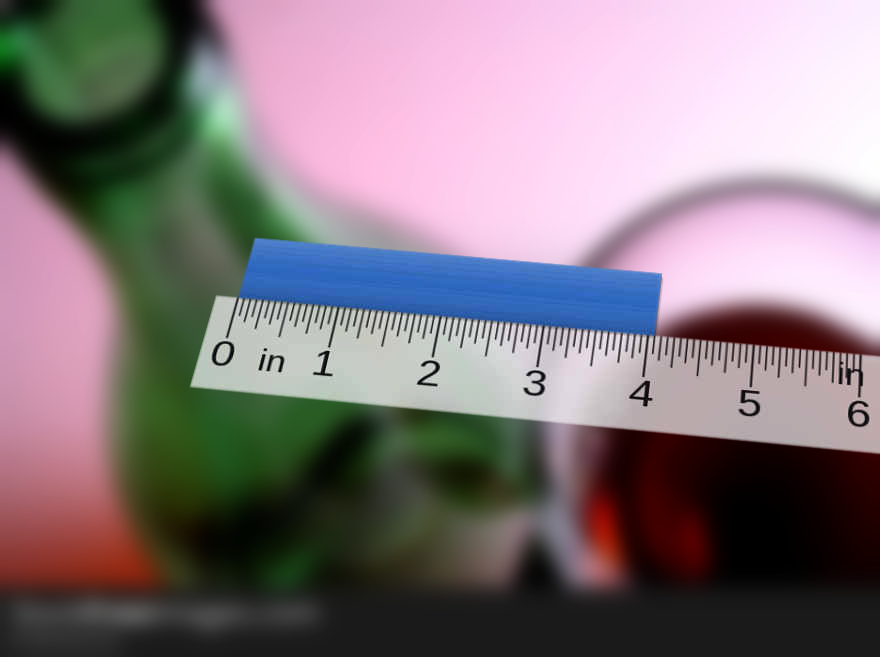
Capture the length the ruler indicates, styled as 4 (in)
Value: 4.0625 (in)
